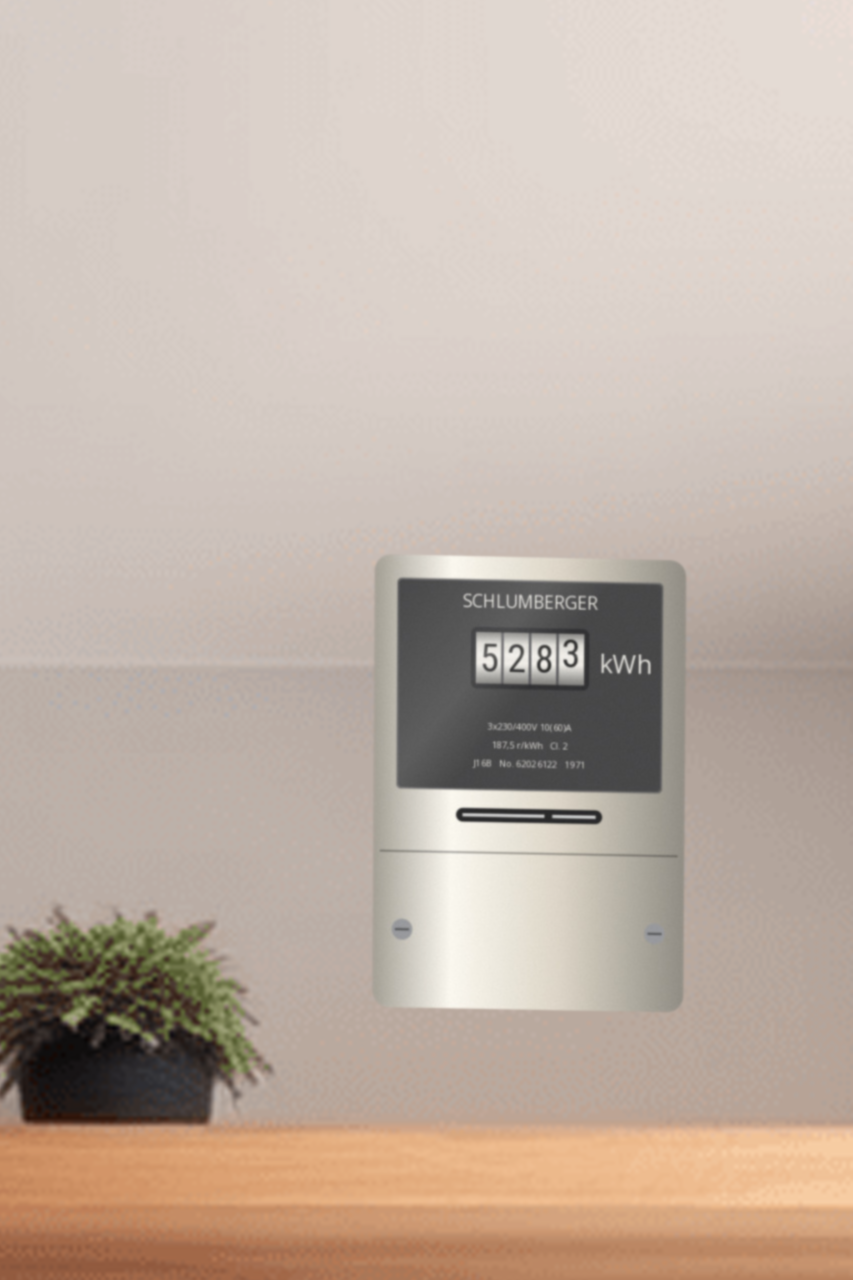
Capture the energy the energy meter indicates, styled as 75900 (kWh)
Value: 5283 (kWh)
